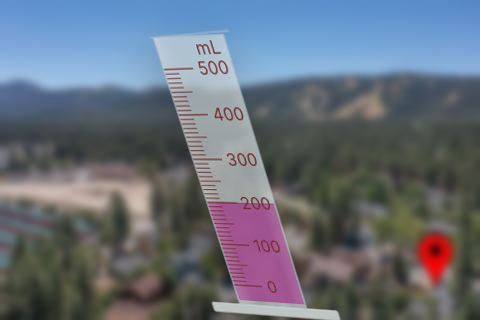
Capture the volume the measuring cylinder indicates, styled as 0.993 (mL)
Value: 200 (mL)
